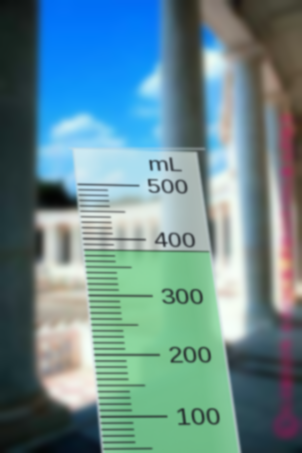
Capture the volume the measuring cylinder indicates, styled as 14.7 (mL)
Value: 380 (mL)
